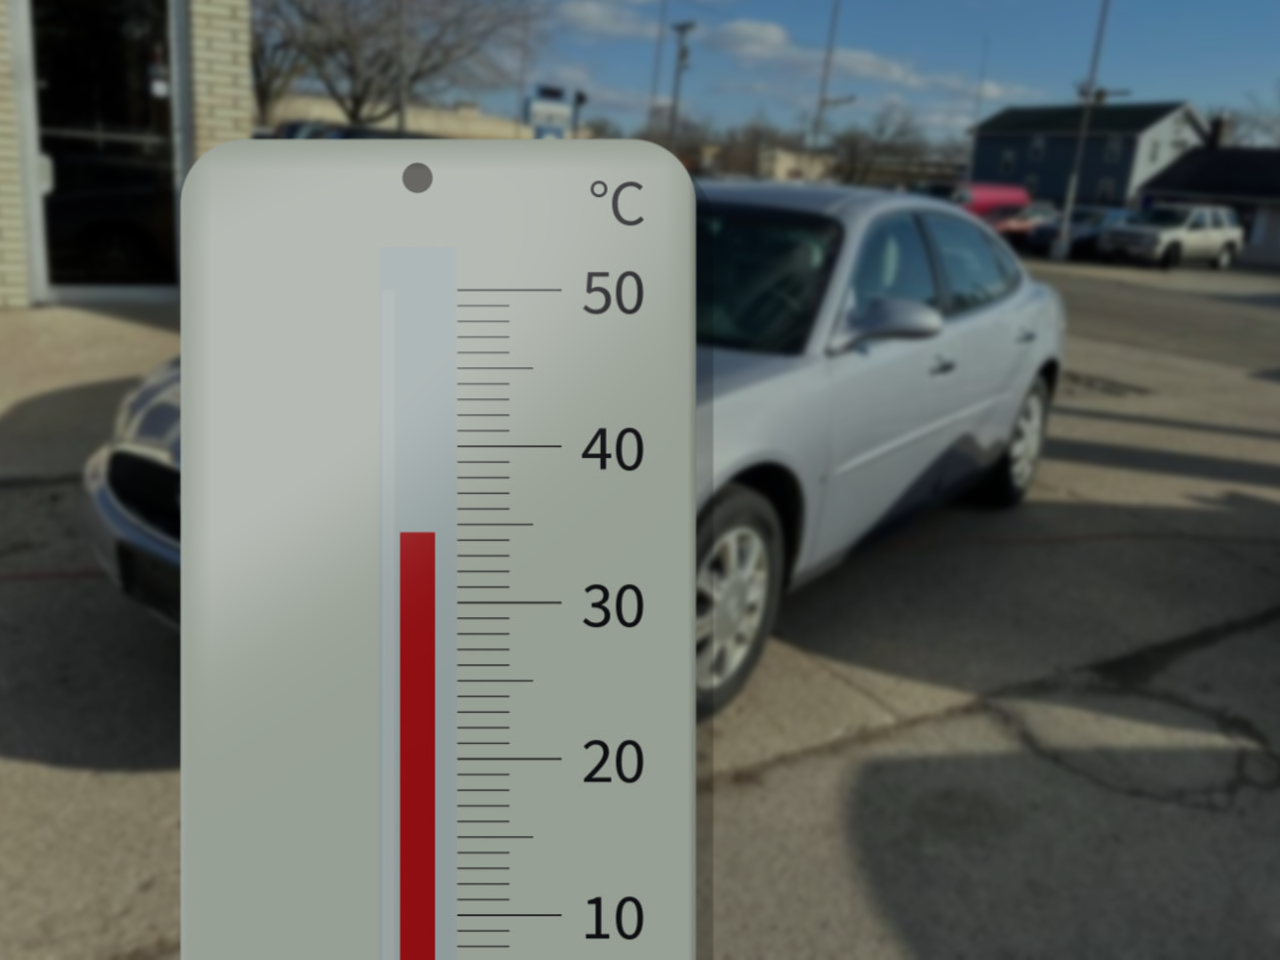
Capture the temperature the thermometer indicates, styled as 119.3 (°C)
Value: 34.5 (°C)
